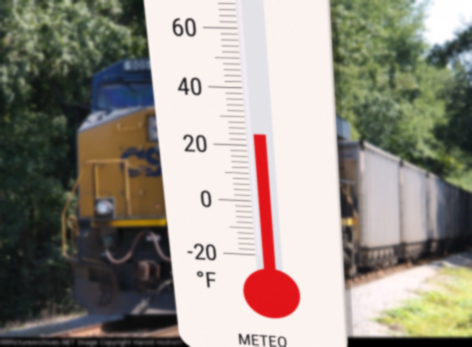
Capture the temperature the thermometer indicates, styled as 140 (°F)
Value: 24 (°F)
